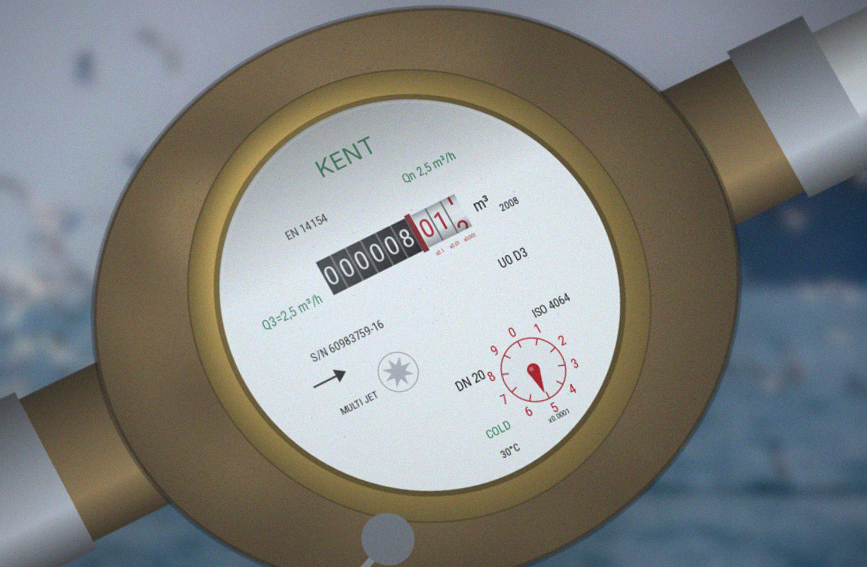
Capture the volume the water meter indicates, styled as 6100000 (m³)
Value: 8.0115 (m³)
